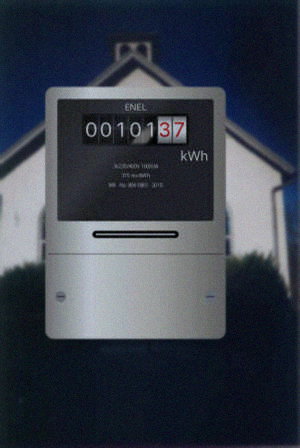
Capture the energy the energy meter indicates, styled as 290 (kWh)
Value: 101.37 (kWh)
